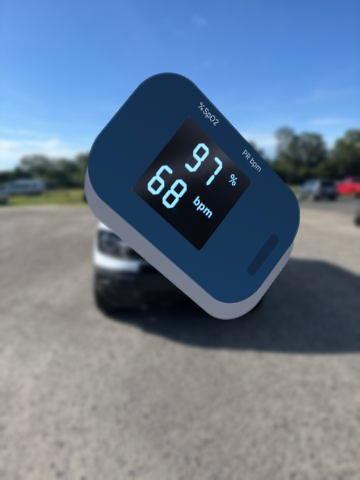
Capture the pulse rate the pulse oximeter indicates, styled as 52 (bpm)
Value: 68 (bpm)
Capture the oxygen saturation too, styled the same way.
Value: 97 (%)
